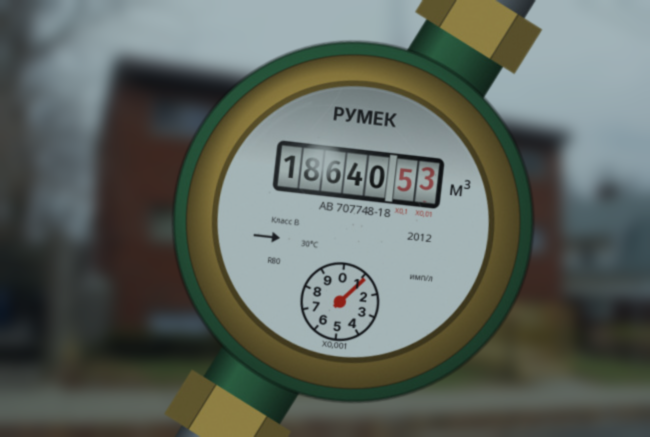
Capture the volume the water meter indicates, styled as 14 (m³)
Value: 18640.531 (m³)
